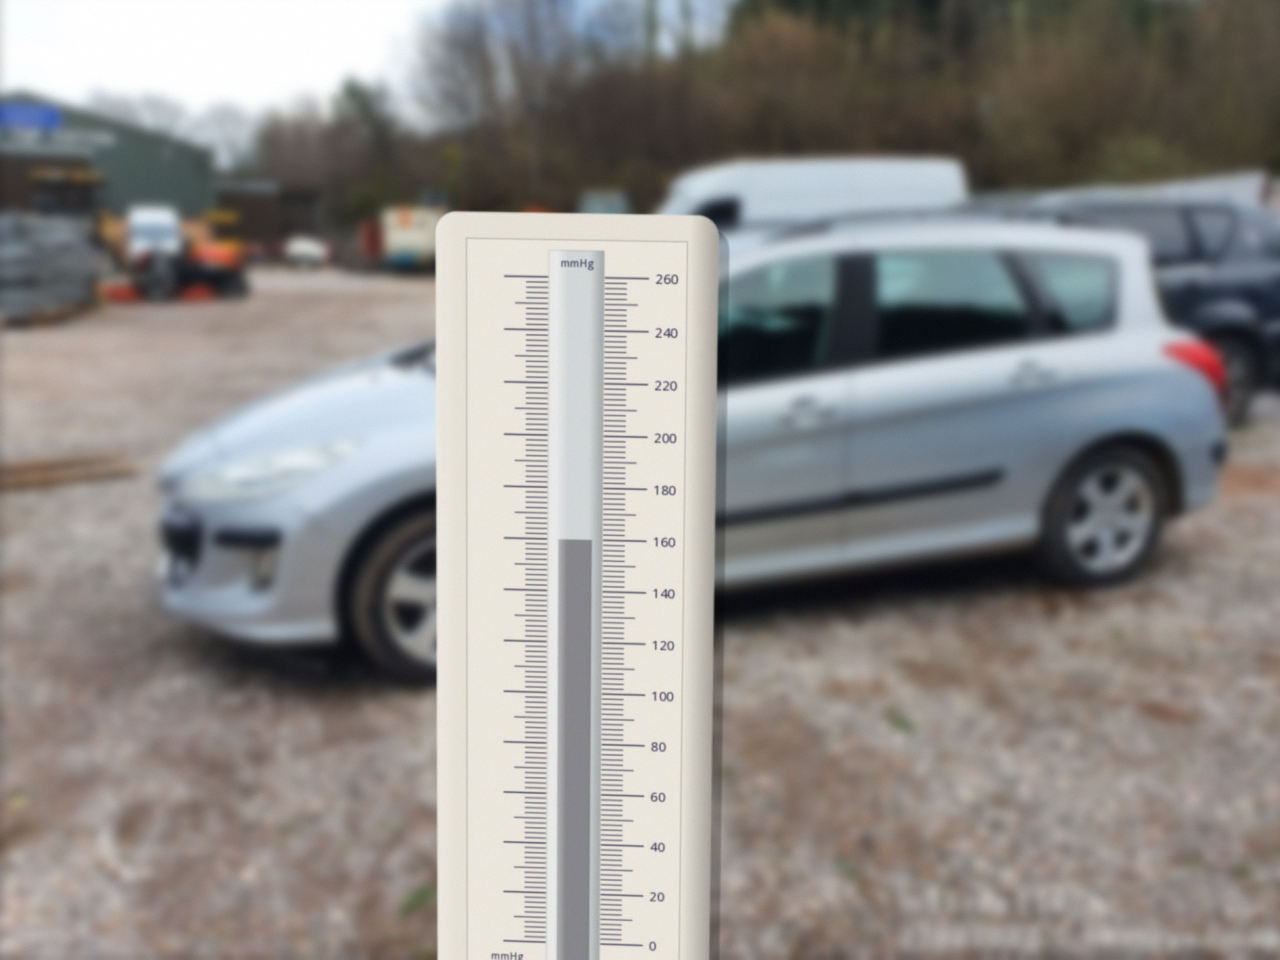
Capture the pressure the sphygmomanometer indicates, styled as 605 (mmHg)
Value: 160 (mmHg)
